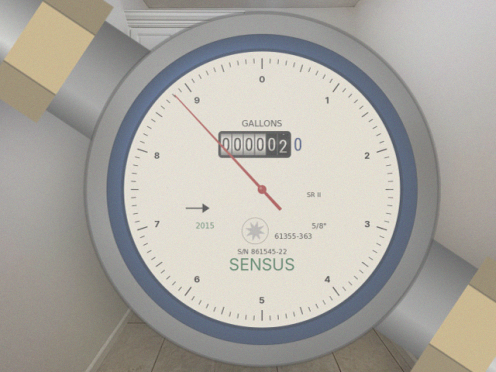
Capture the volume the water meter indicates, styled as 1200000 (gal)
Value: 18.8 (gal)
